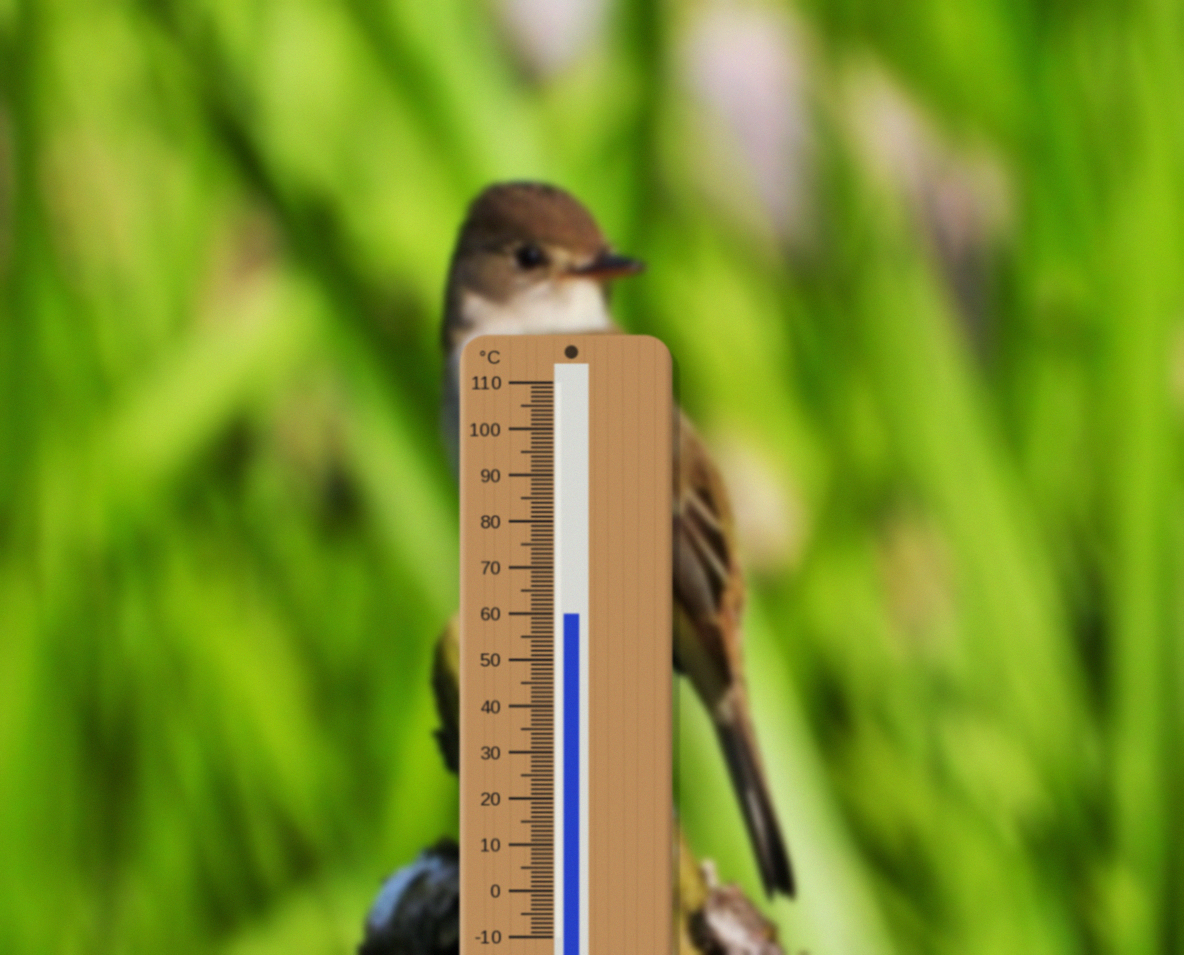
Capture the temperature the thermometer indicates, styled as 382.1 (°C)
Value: 60 (°C)
